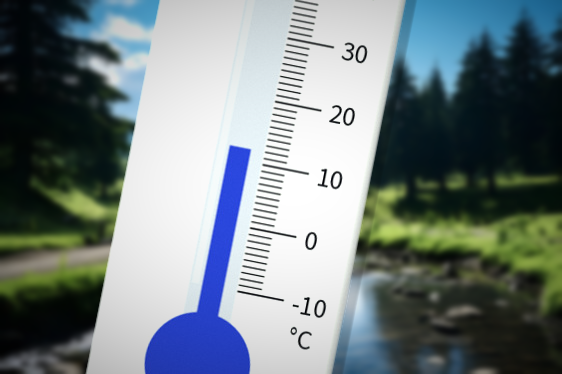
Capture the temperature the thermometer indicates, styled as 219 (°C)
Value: 12 (°C)
